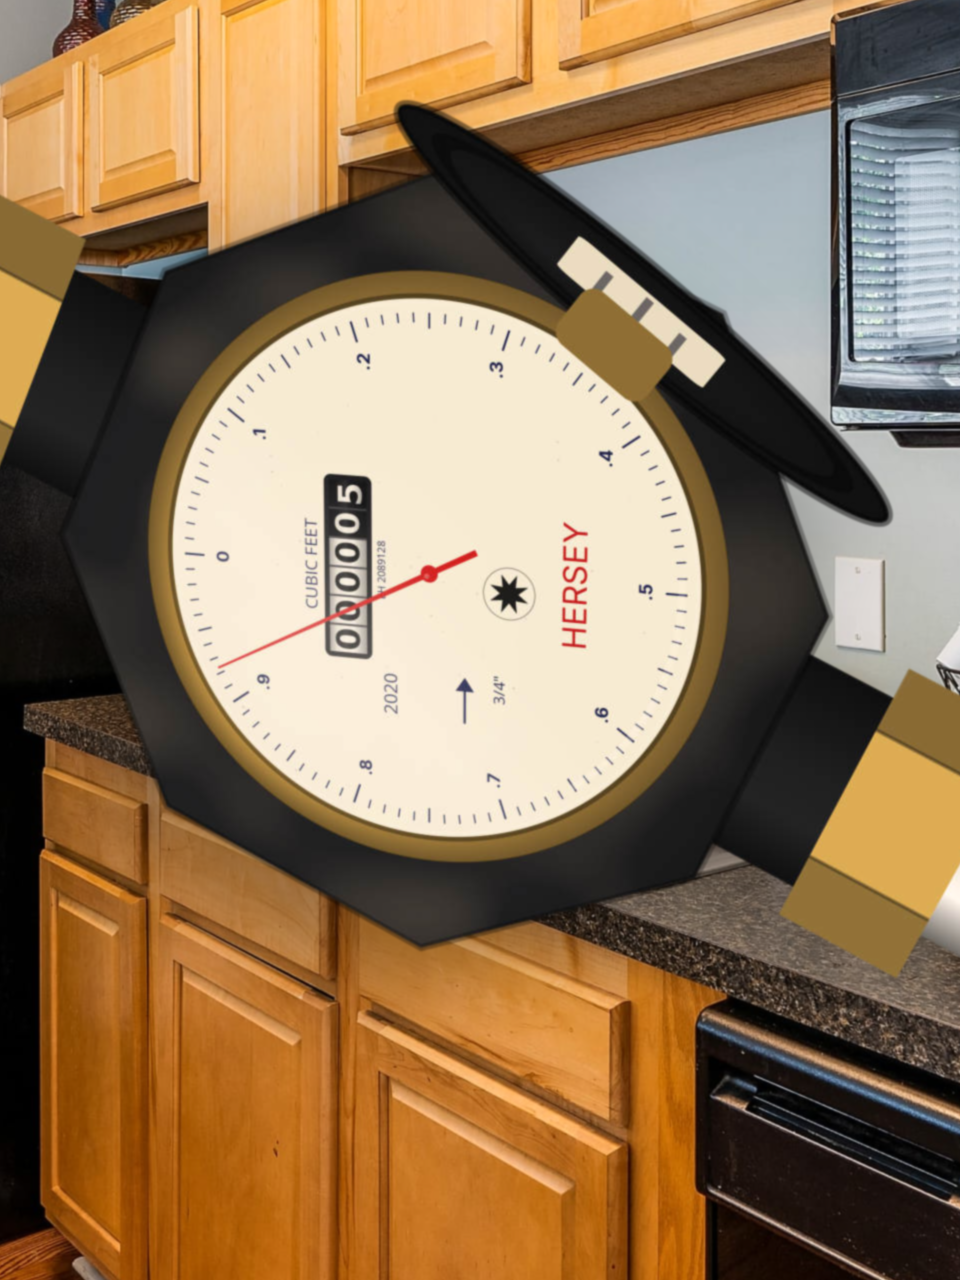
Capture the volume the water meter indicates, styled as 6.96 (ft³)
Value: 4.92 (ft³)
